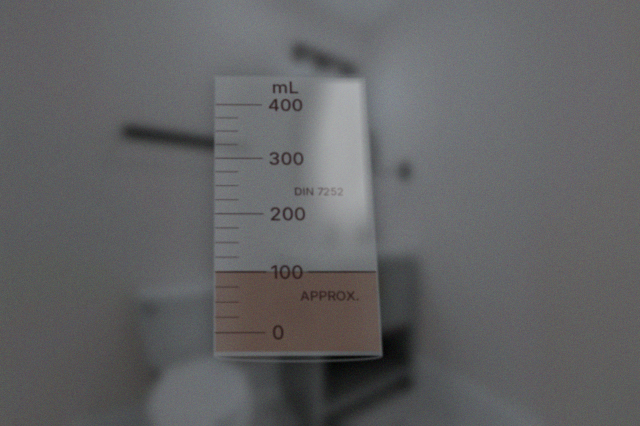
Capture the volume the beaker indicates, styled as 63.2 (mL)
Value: 100 (mL)
